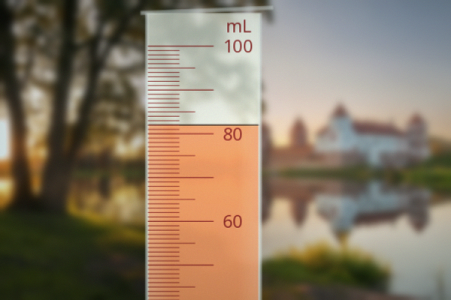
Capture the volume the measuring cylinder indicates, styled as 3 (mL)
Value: 82 (mL)
